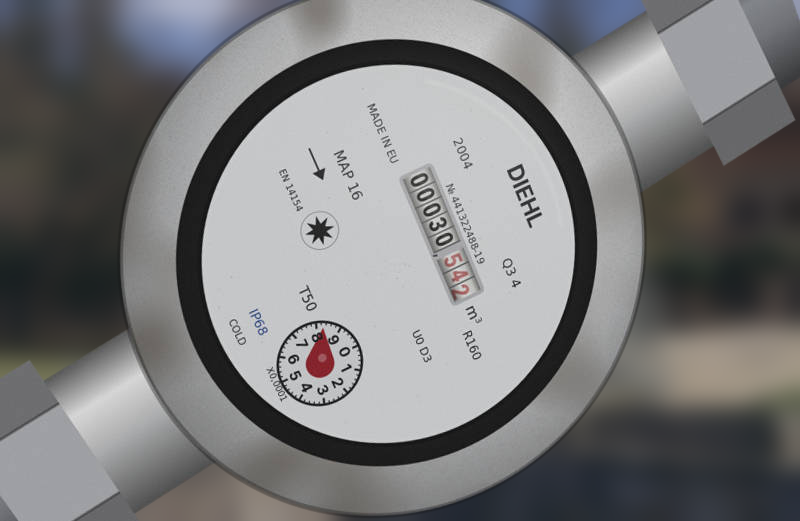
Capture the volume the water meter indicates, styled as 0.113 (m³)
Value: 30.5418 (m³)
